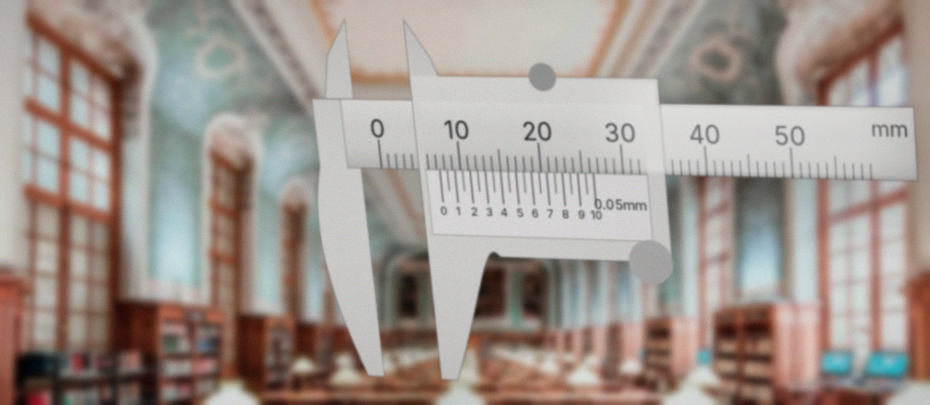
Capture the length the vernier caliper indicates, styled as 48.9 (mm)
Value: 7.4 (mm)
